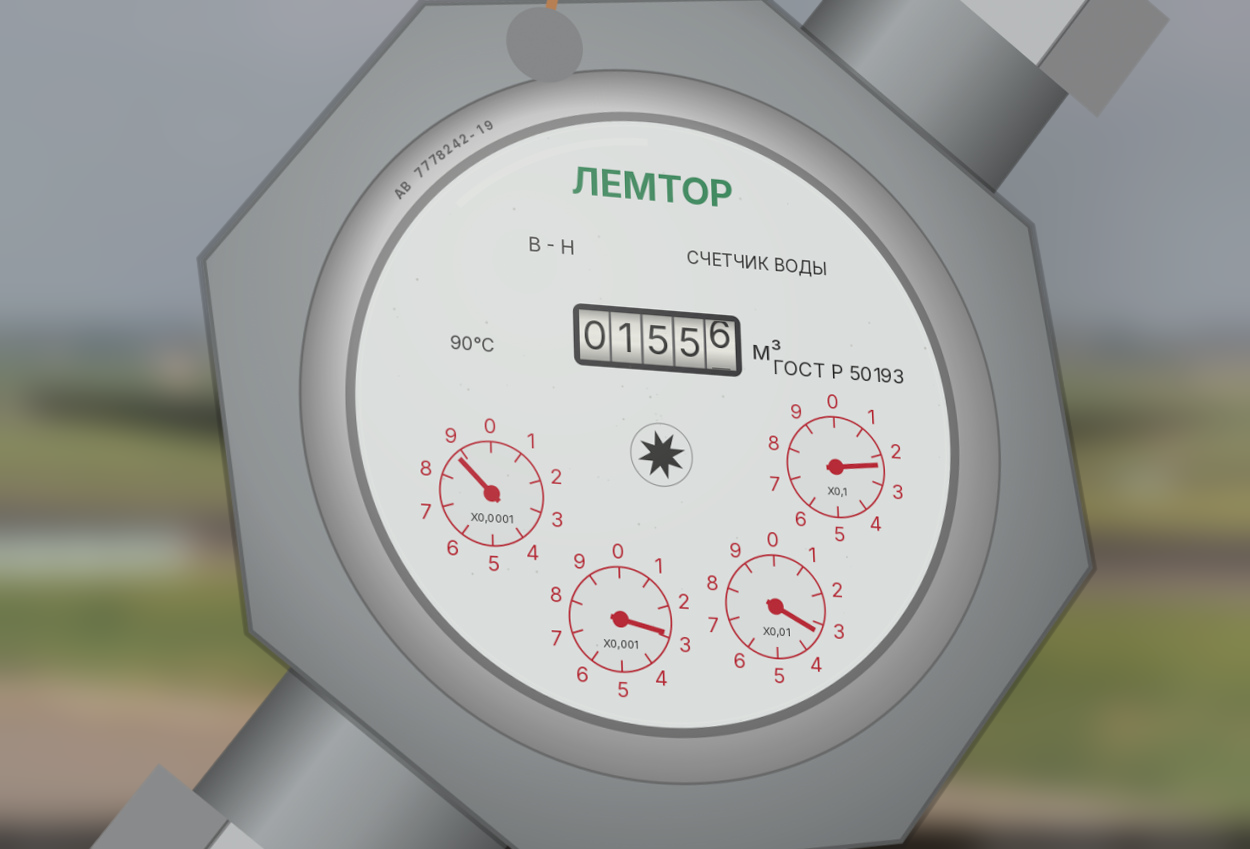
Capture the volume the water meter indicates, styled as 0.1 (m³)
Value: 1556.2328 (m³)
